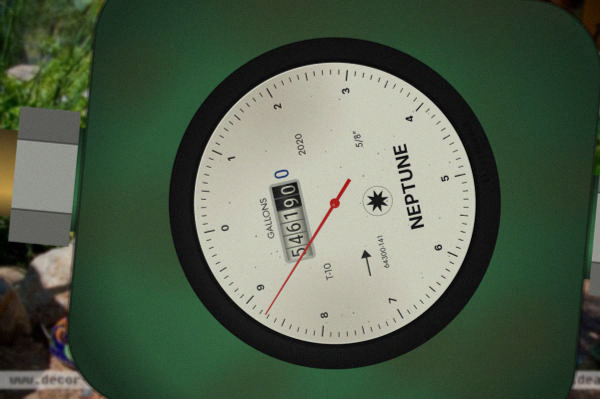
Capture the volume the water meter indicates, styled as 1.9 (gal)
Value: 5461898.7 (gal)
